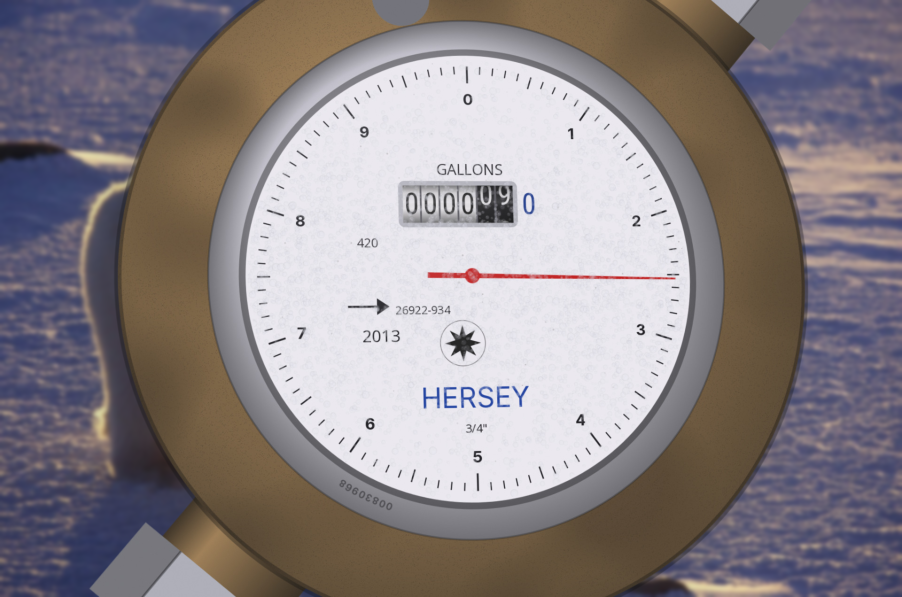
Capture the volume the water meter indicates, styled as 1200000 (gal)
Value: 92.5 (gal)
